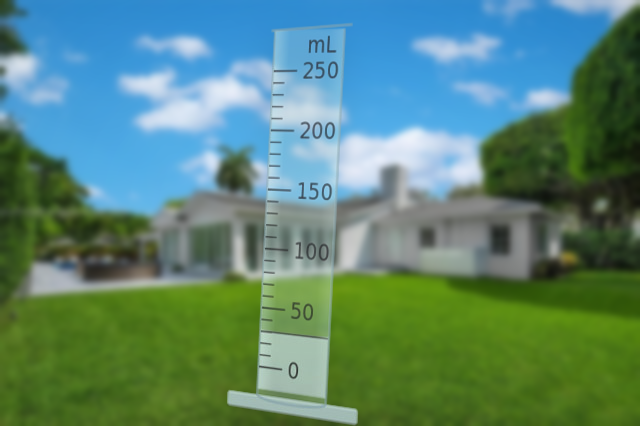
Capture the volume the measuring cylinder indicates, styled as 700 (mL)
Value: 30 (mL)
